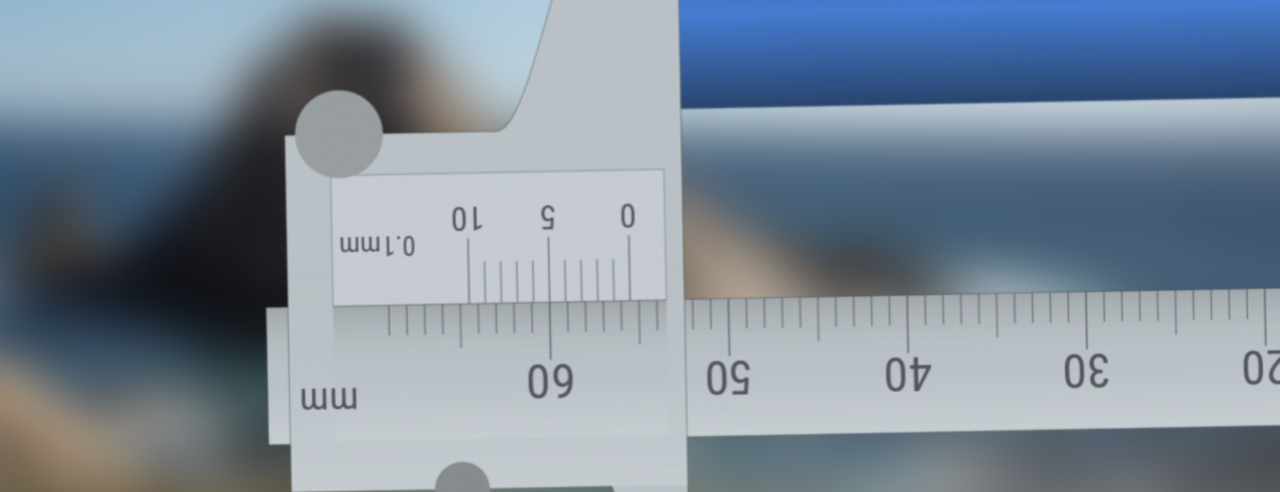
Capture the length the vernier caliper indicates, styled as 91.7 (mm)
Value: 55.5 (mm)
